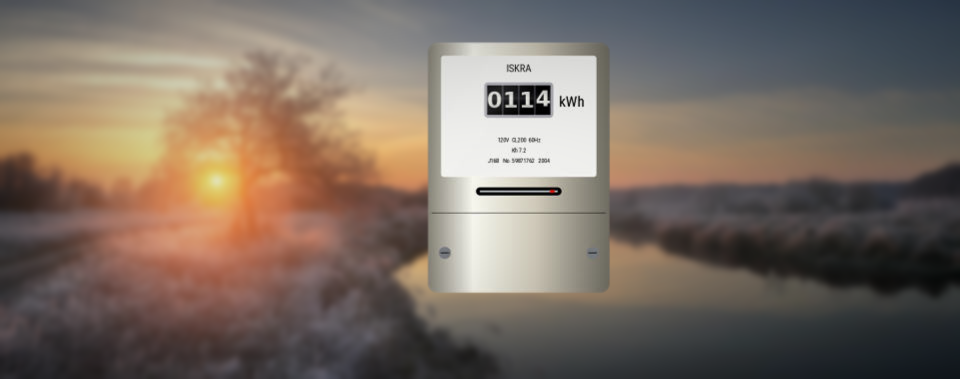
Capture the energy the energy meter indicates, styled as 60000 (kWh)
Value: 114 (kWh)
